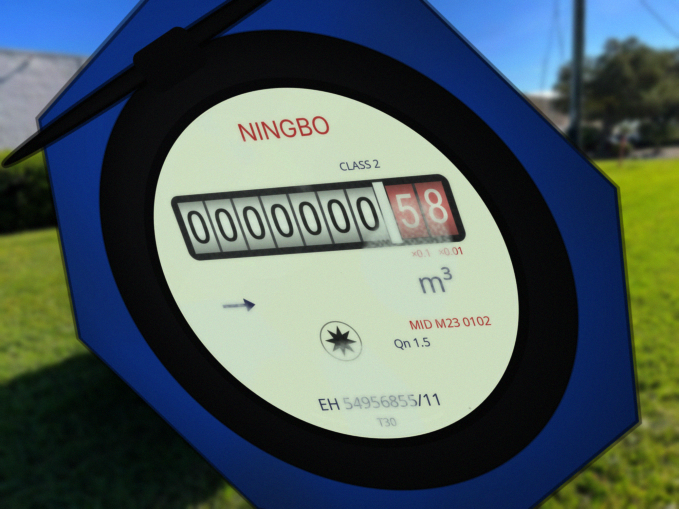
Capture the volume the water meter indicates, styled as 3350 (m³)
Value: 0.58 (m³)
